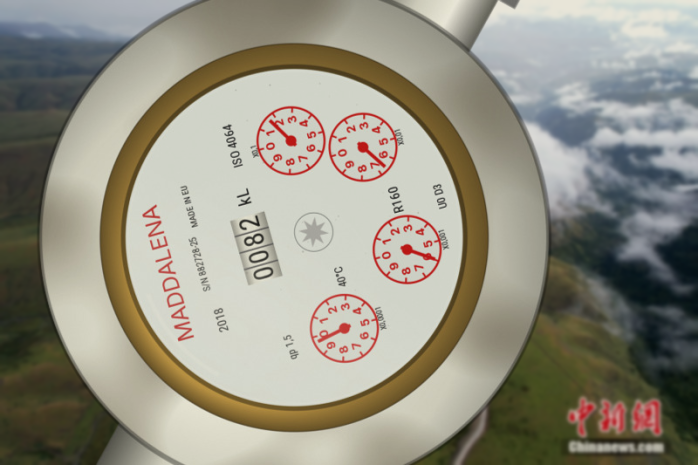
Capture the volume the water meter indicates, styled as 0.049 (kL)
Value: 82.1659 (kL)
